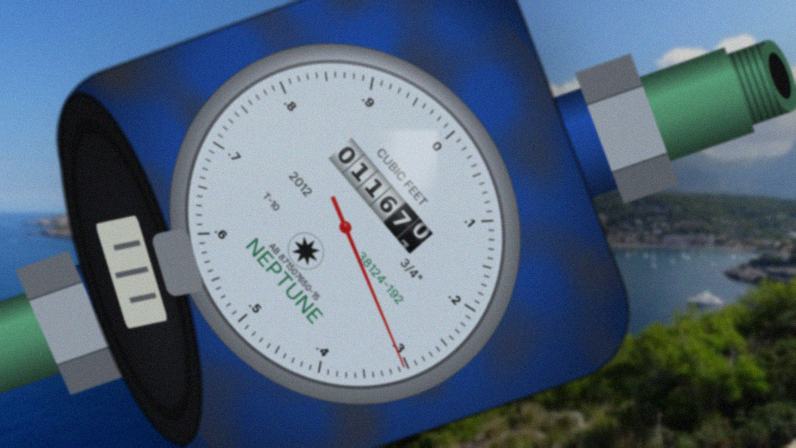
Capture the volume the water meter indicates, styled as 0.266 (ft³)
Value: 11670.30 (ft³)
